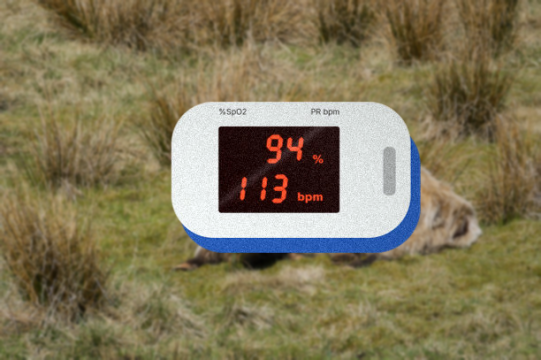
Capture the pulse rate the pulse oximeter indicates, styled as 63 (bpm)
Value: 113 (bpm)
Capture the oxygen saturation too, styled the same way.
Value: 94 (%)
